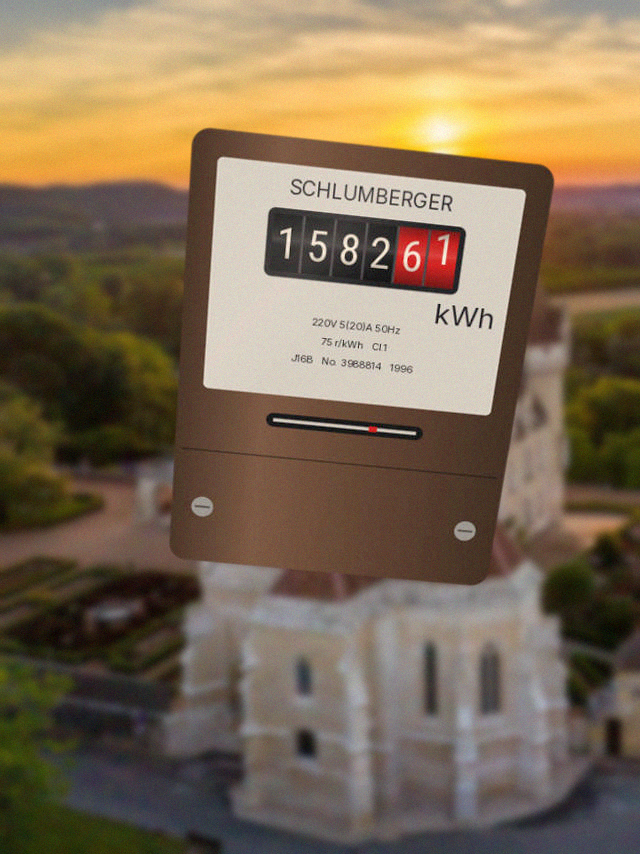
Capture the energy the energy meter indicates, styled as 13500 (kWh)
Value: 1582.61 (kWh)
